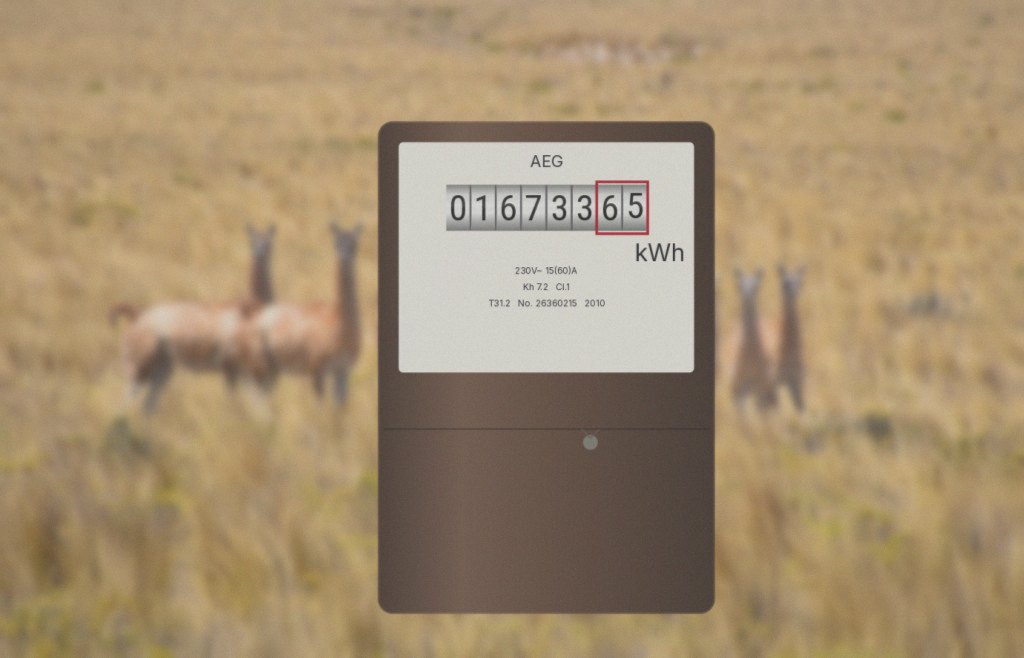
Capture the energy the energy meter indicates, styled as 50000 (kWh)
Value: 16733.65 (kWh)
